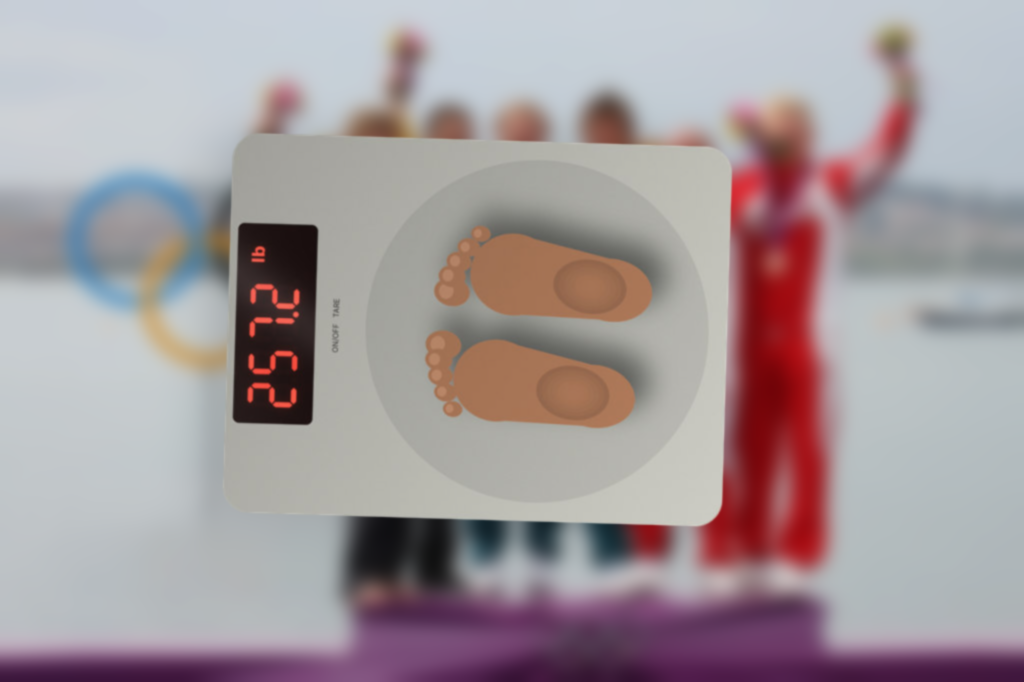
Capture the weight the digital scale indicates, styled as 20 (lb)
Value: 257.2 (lb)
